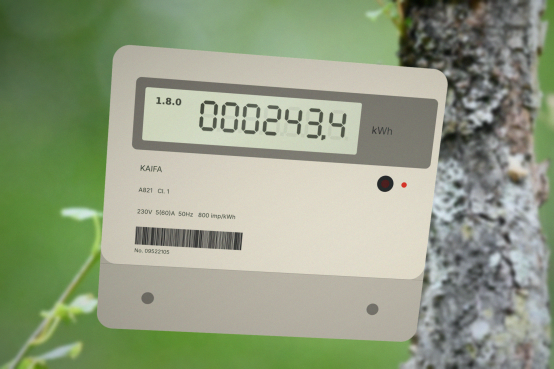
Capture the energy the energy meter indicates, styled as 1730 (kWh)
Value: 243.4 (kWh)
